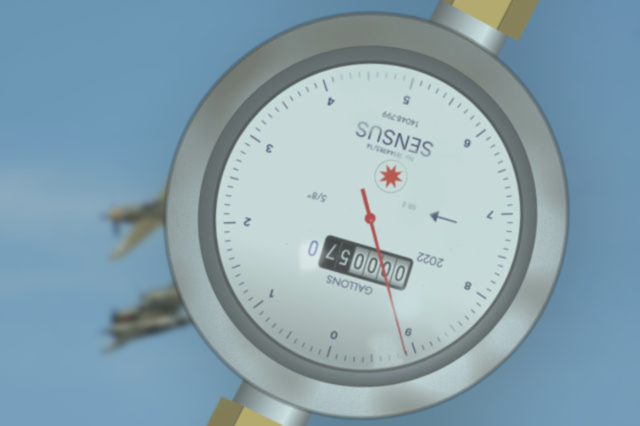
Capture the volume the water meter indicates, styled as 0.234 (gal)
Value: 569.1 (gal)
